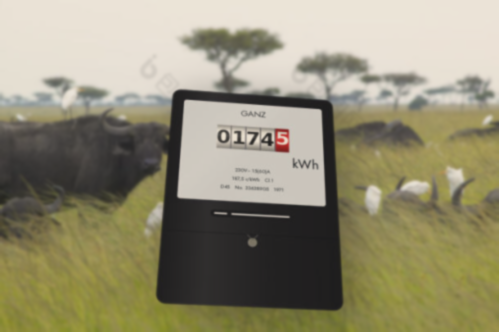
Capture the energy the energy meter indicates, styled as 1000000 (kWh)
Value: 174.5 (kWh)
